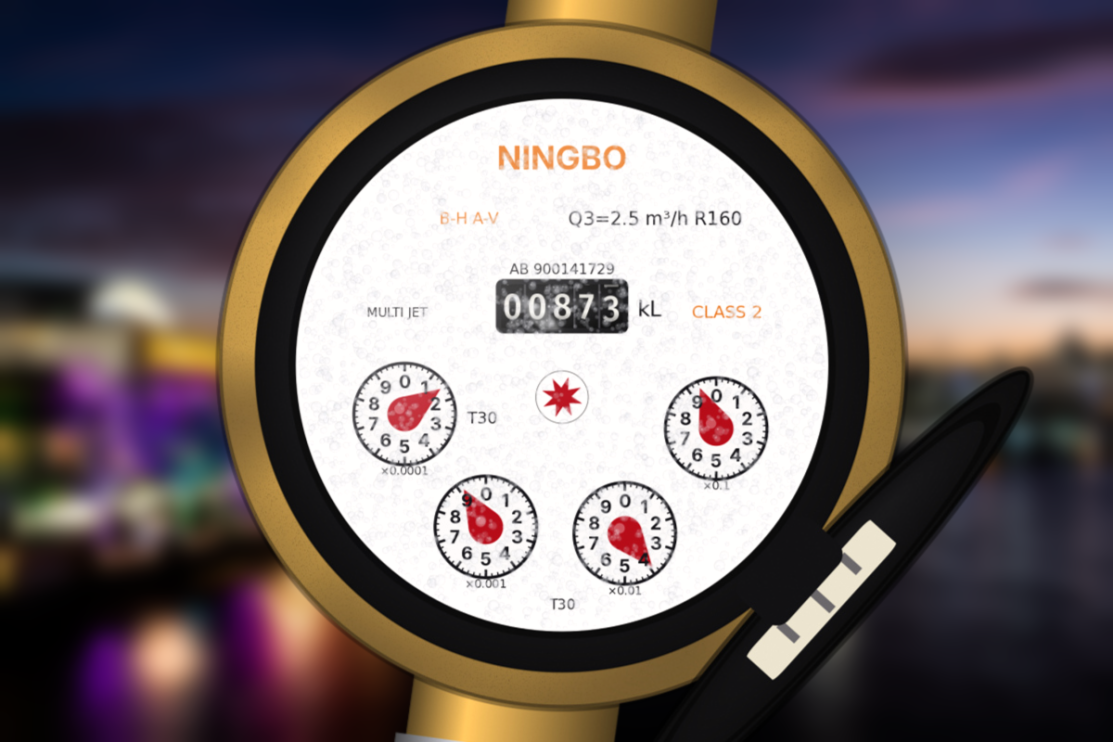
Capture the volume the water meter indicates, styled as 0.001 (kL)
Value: 872.9391 (kL)
